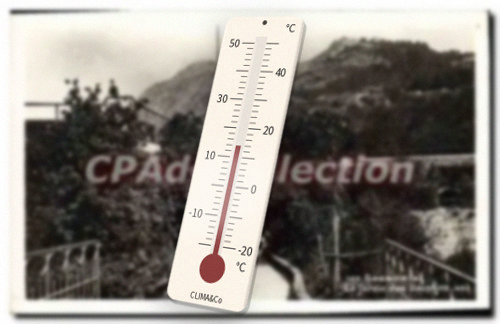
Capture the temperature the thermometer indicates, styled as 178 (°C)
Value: 14 (°C)
